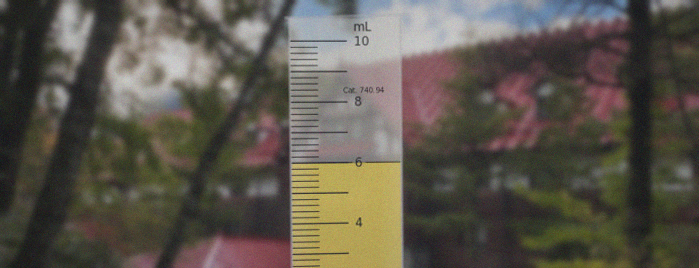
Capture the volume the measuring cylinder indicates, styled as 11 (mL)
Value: 6 (mL)
